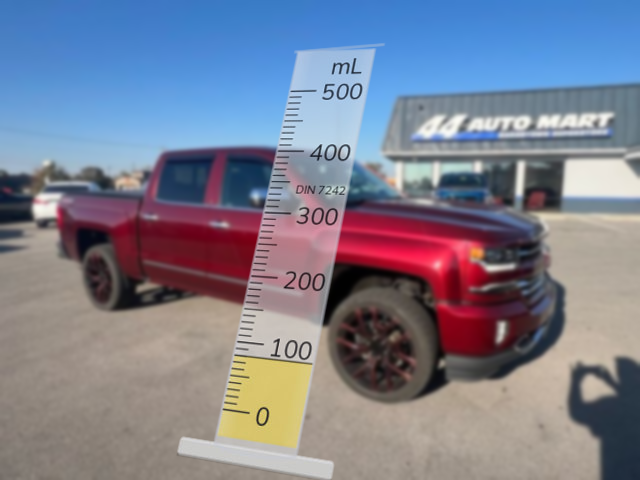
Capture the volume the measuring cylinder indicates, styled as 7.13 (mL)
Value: 80 (mL)
